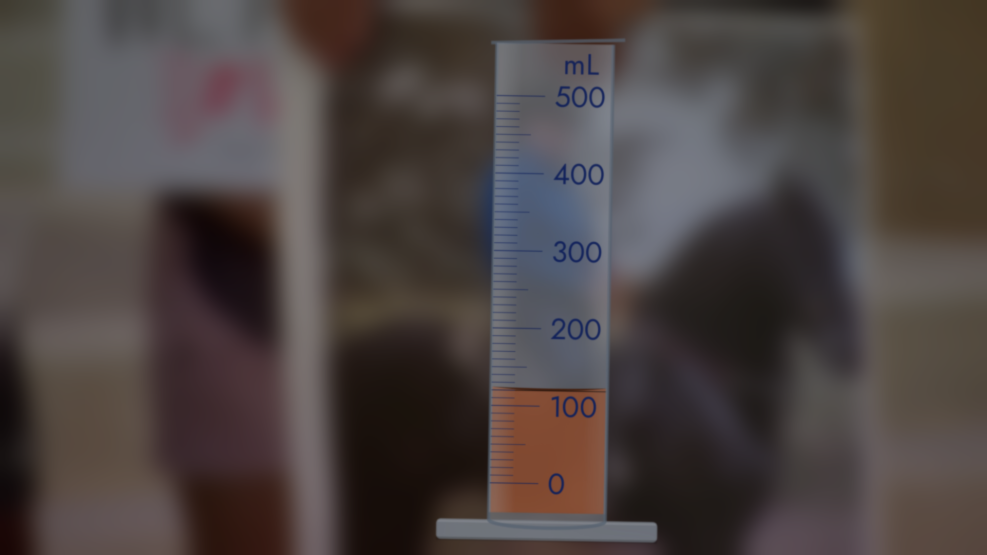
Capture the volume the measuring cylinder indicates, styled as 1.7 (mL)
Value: 120 (mL)
